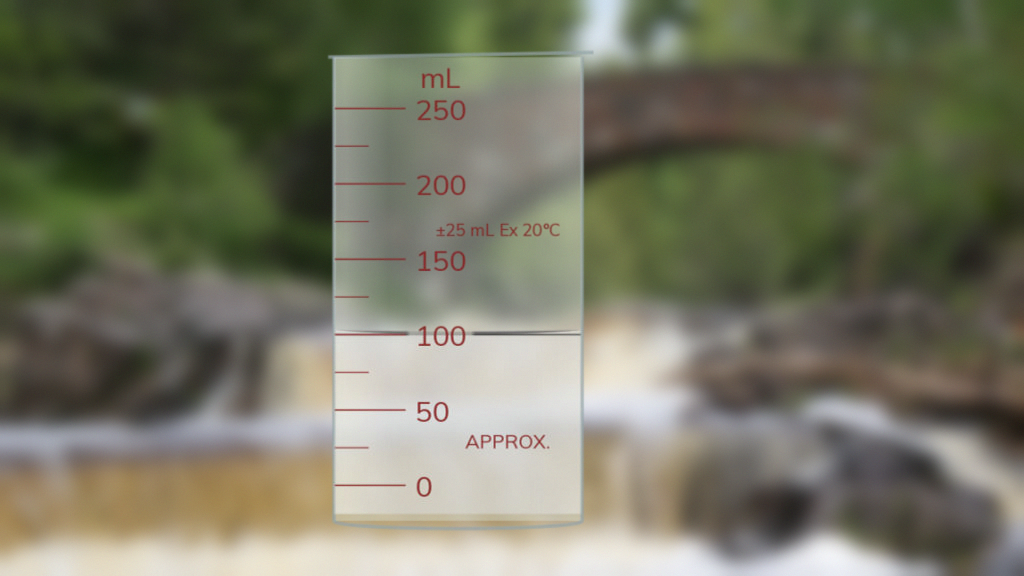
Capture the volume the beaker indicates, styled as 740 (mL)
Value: 100 (mL)
